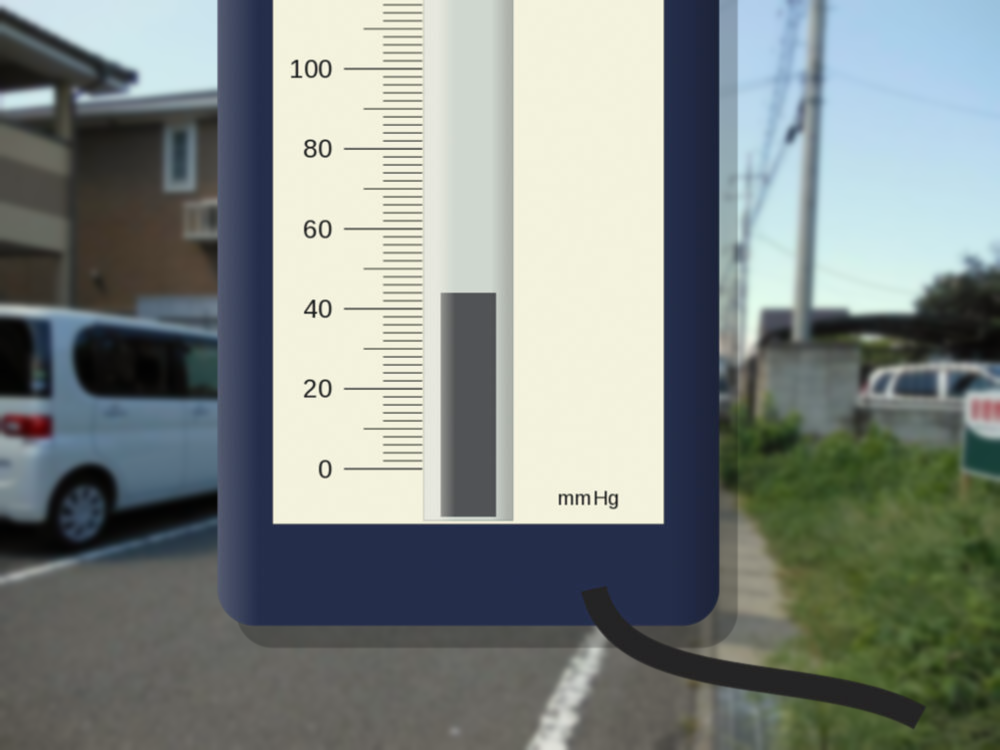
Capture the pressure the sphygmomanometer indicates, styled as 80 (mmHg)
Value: 44 (mmHg)
